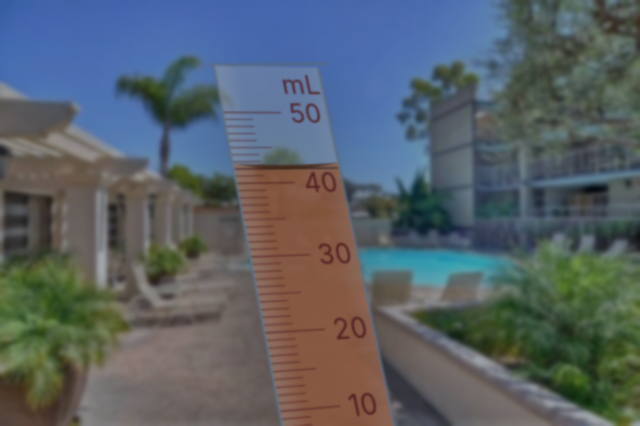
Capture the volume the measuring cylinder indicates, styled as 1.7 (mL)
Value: 42 (mL)
